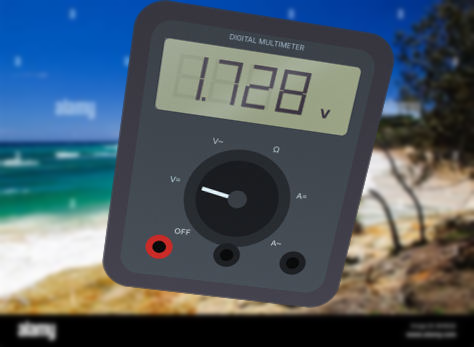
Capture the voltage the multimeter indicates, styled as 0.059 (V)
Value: 1.728 (V)
